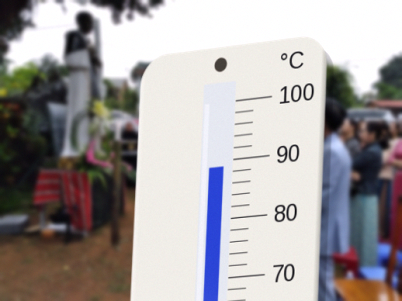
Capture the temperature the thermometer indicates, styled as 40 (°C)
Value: 89 (°C)
